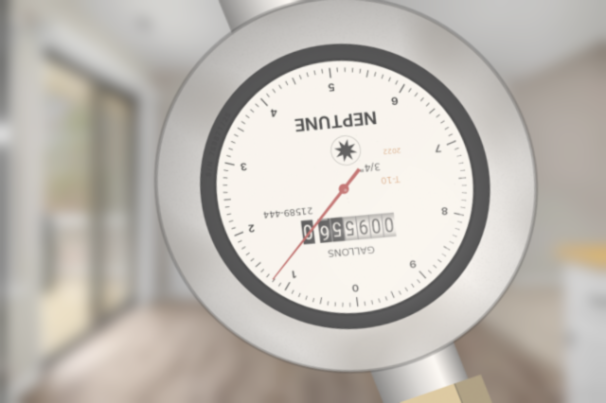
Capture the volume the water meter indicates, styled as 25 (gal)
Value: 95561.2 (gal)
